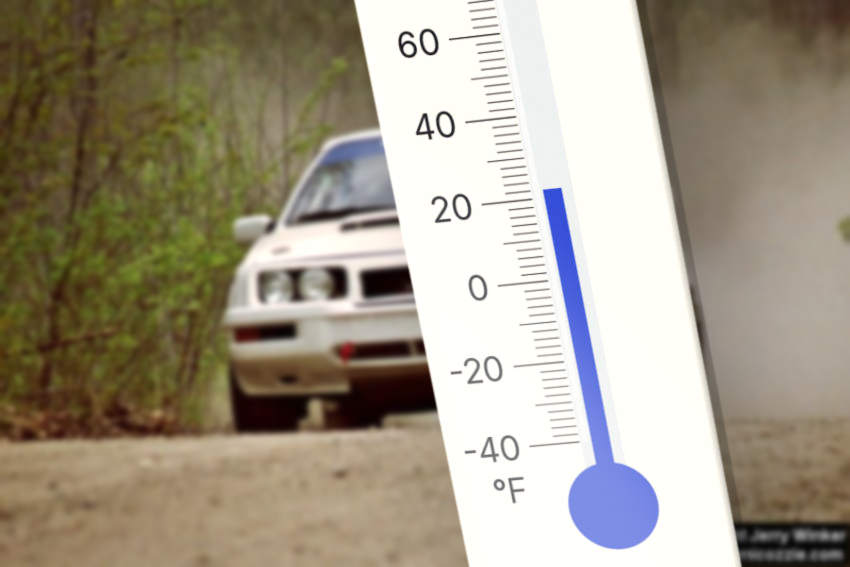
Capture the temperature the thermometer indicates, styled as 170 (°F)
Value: 22 (°F)
